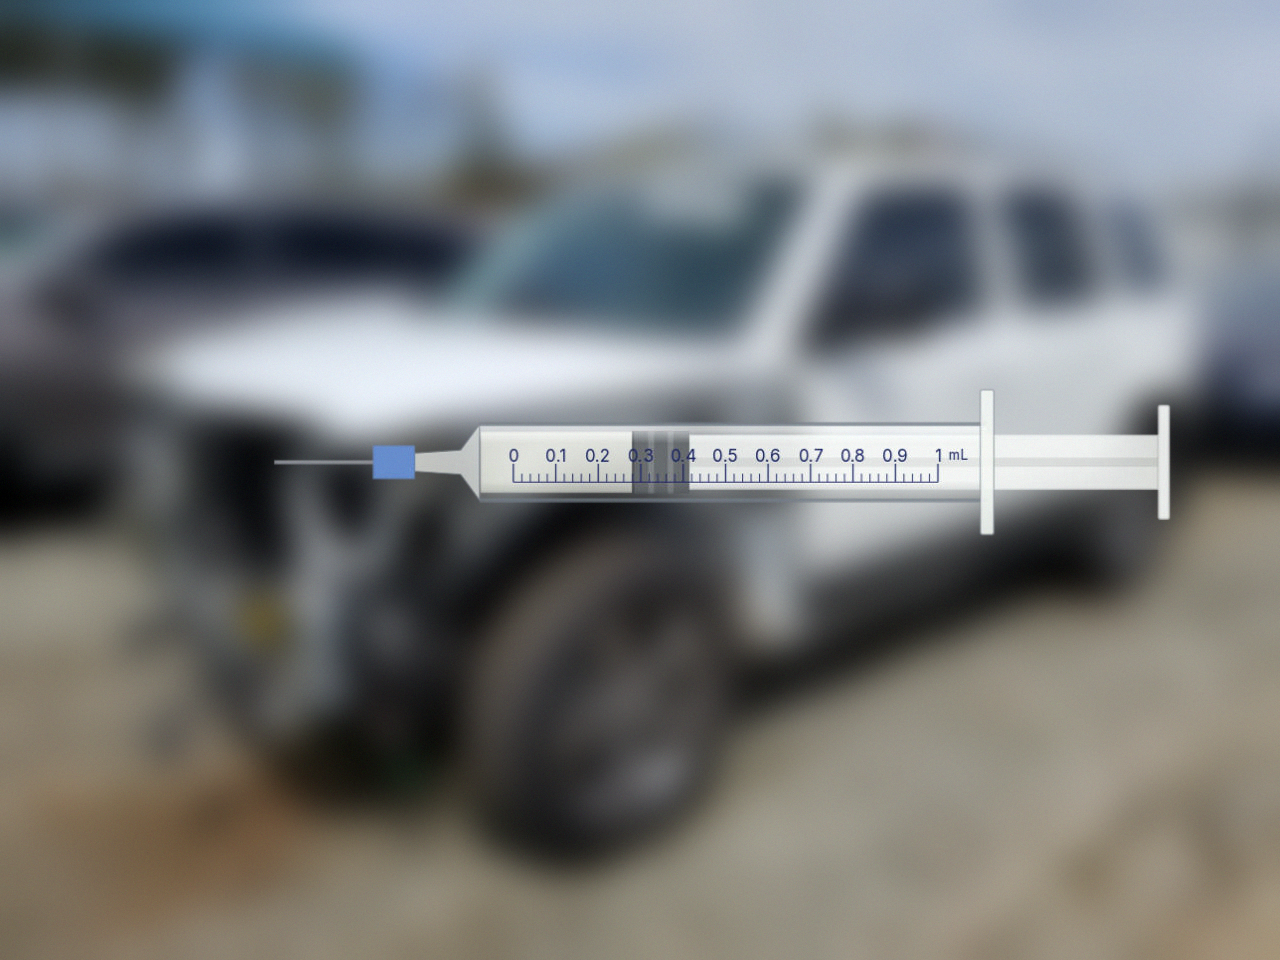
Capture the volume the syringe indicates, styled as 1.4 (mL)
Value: 0.28 (mL)
